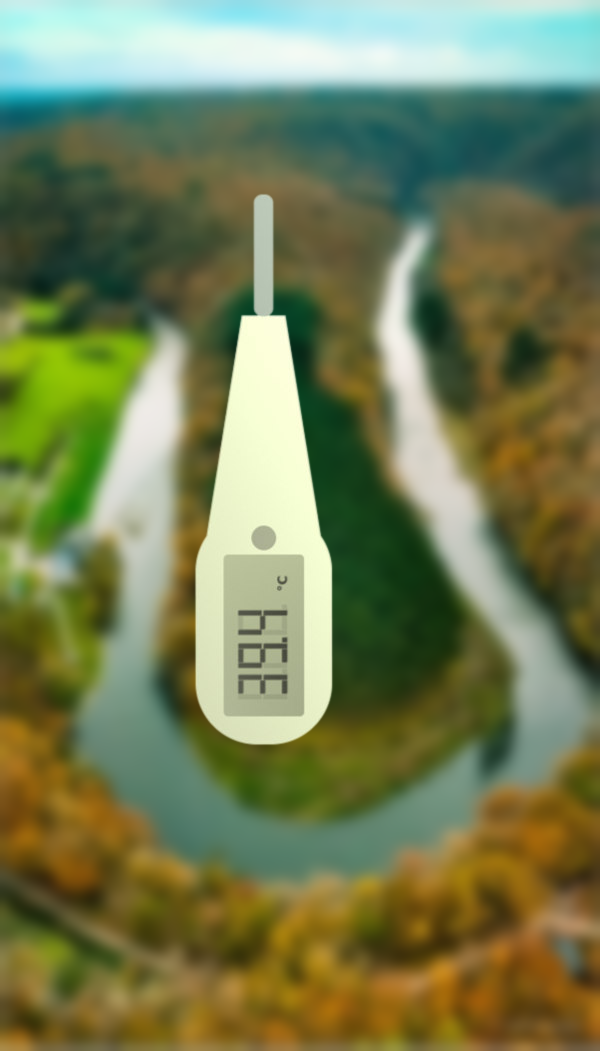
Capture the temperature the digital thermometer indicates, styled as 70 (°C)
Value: 39.4 (°C)
